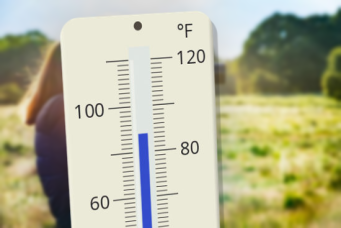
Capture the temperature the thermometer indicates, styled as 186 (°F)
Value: 88 (°F)
